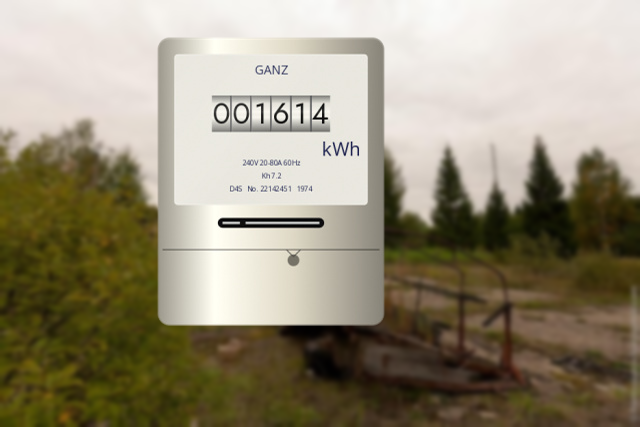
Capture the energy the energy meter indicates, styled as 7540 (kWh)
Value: 1614 (kWh)
